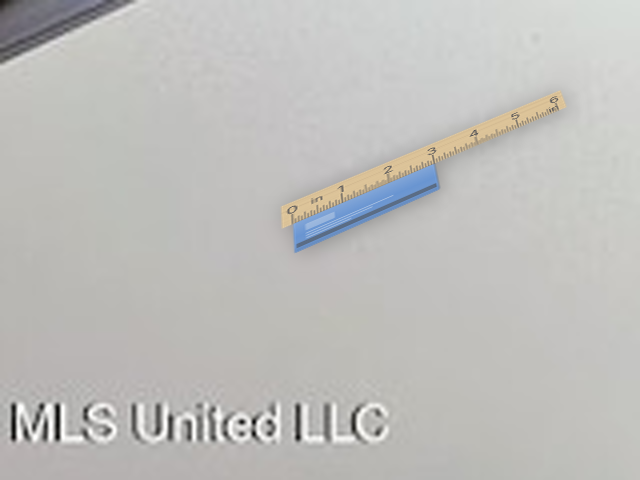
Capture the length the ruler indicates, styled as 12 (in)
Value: 3 (in)
